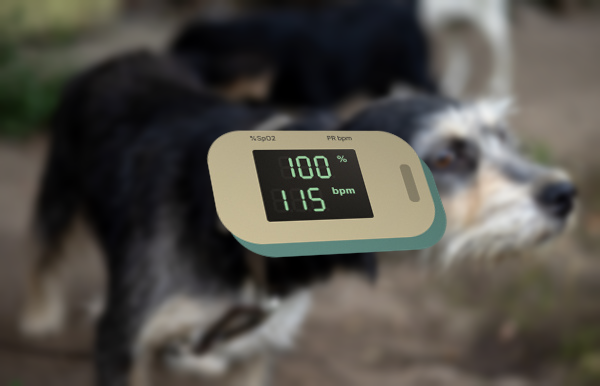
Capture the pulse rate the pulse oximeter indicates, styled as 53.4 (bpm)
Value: 115 (bpm)
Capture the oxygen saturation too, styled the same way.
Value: 100 (%)
